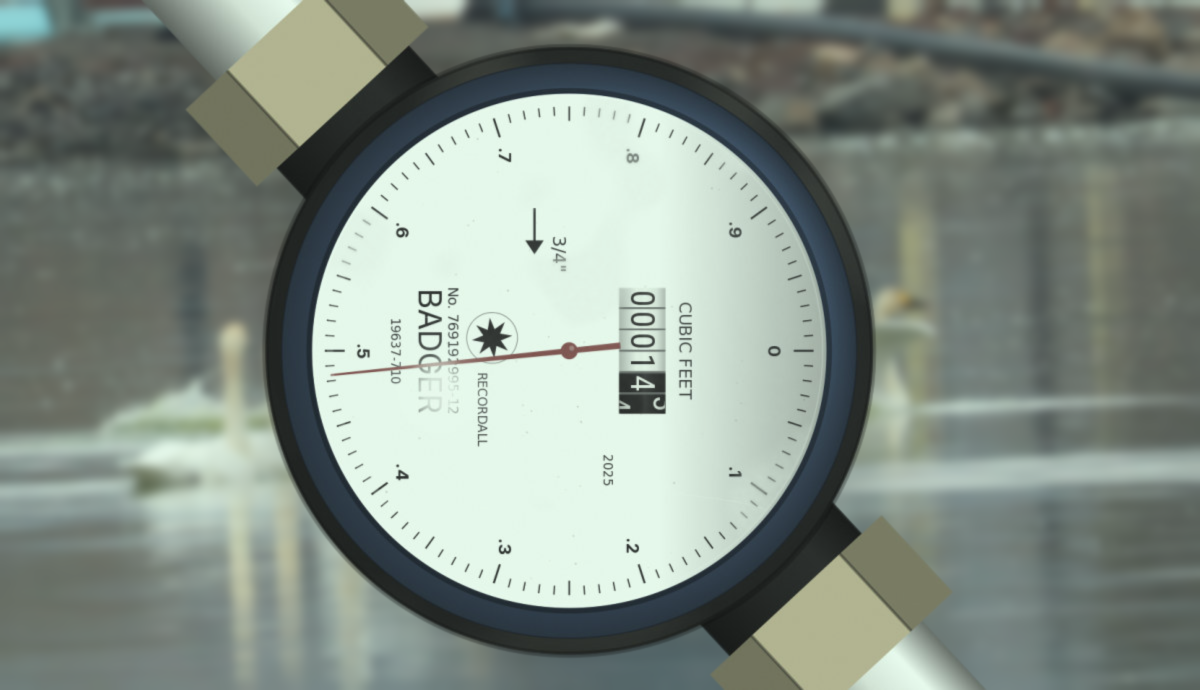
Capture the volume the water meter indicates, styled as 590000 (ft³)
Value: 143.48 (ft³)
